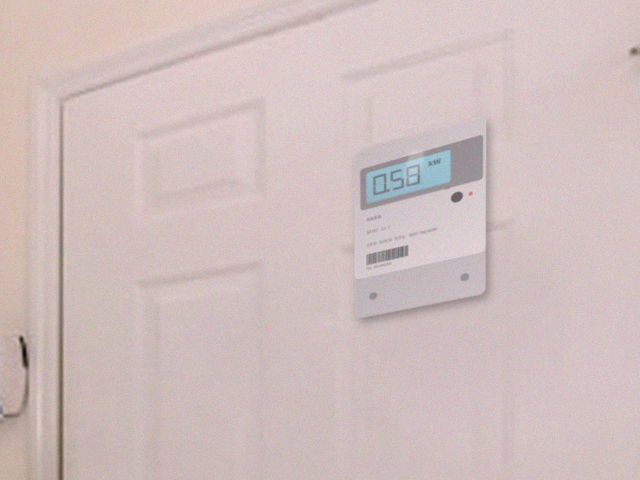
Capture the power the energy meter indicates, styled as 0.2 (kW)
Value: 0.58 (kW)
